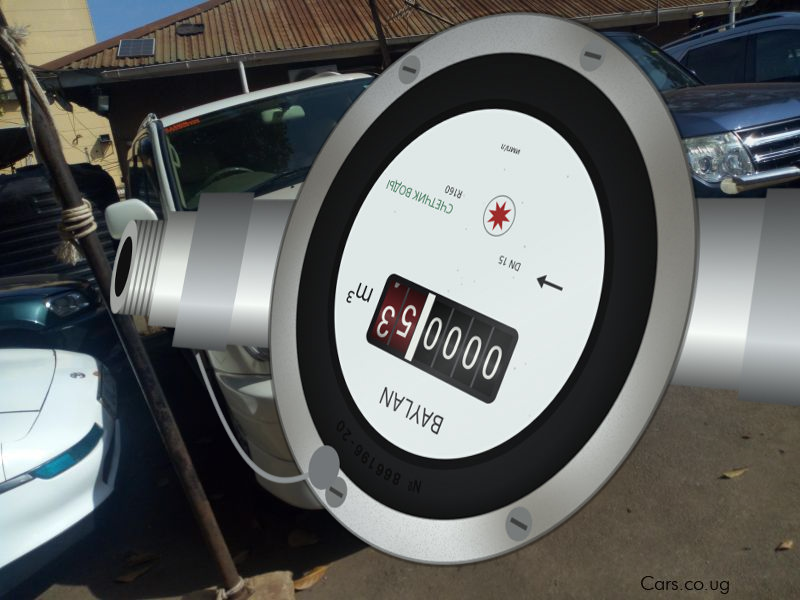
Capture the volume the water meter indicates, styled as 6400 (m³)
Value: 0.53 (m³)
